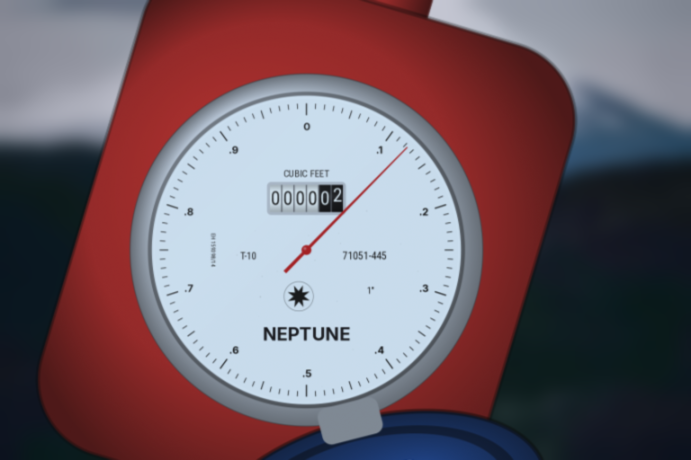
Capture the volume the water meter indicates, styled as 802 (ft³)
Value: 2.12 (ft³)
